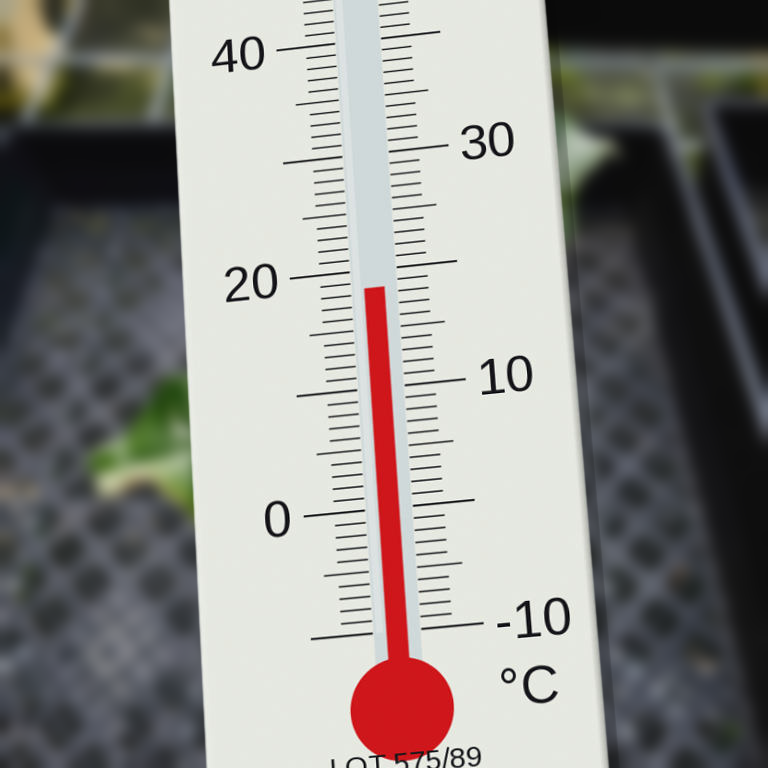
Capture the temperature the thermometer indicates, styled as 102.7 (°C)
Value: 18.5 (°C)
